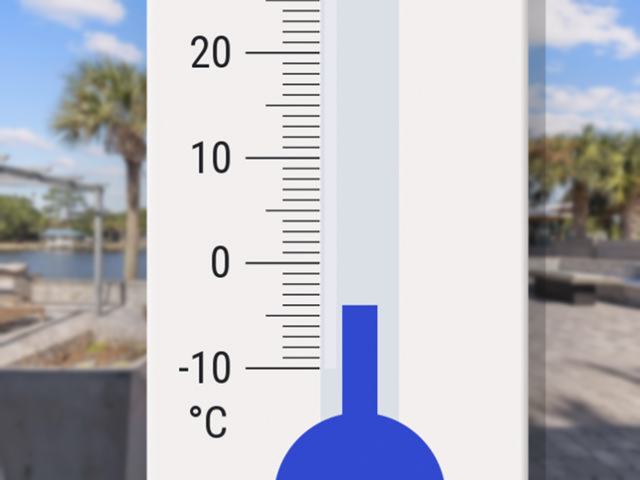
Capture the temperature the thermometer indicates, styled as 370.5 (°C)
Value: -4 (°C)
